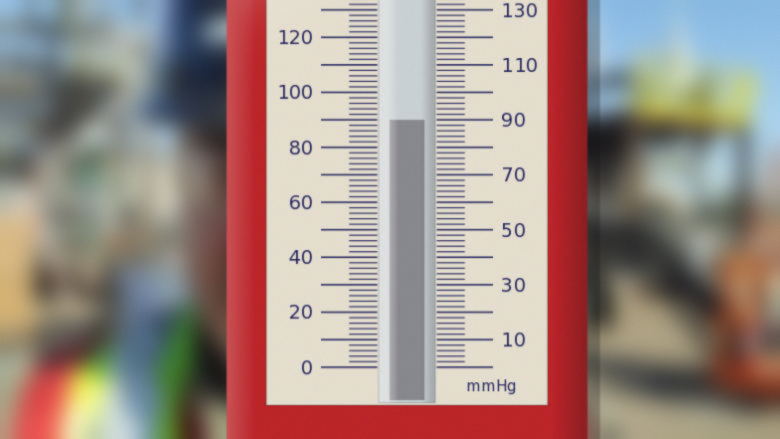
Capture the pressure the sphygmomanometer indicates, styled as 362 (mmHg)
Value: 90 (mmHg)
